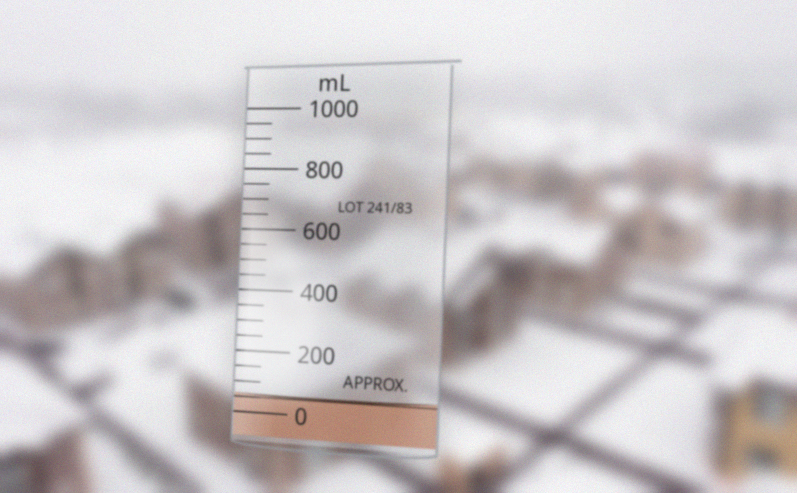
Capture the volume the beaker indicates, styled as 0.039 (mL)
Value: 50 (mL)
